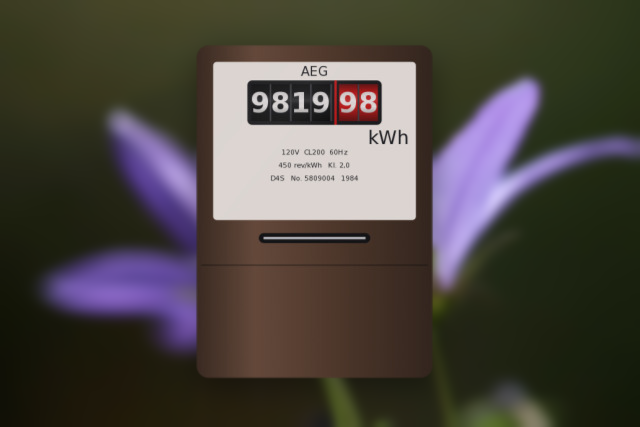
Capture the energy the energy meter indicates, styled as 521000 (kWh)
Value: 9819.98 (kWh)
